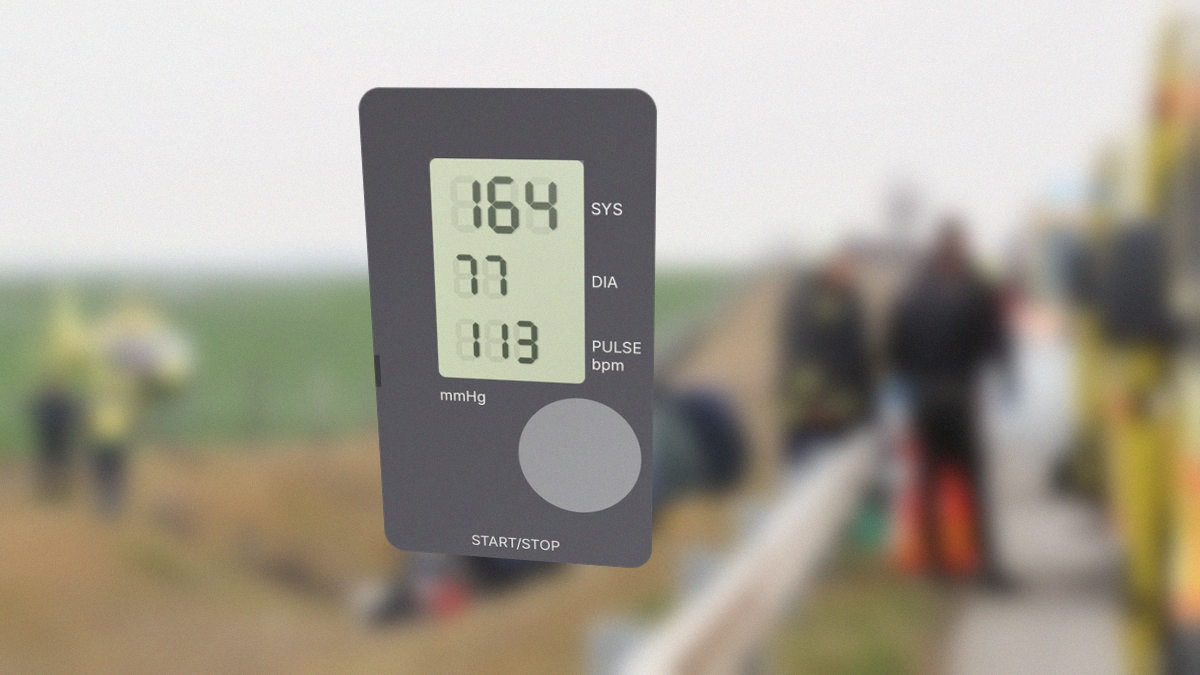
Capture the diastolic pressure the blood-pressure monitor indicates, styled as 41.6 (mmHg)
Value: 77 (mmHg)
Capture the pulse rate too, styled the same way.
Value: 113 (bpm)
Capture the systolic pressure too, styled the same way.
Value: 164 (mmHg)
